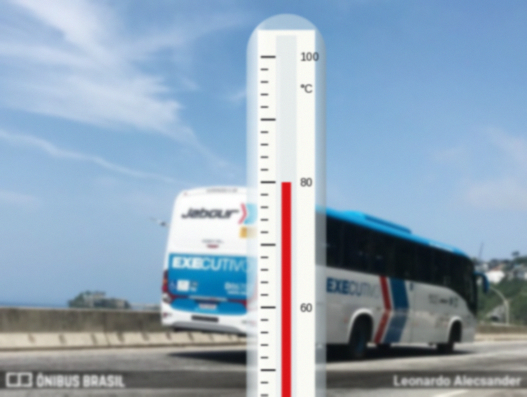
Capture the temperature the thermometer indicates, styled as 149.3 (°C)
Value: 80 (°C)
